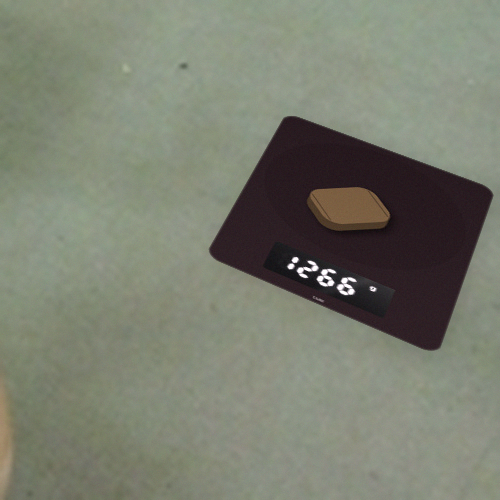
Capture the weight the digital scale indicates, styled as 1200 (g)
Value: 1266 (g)
